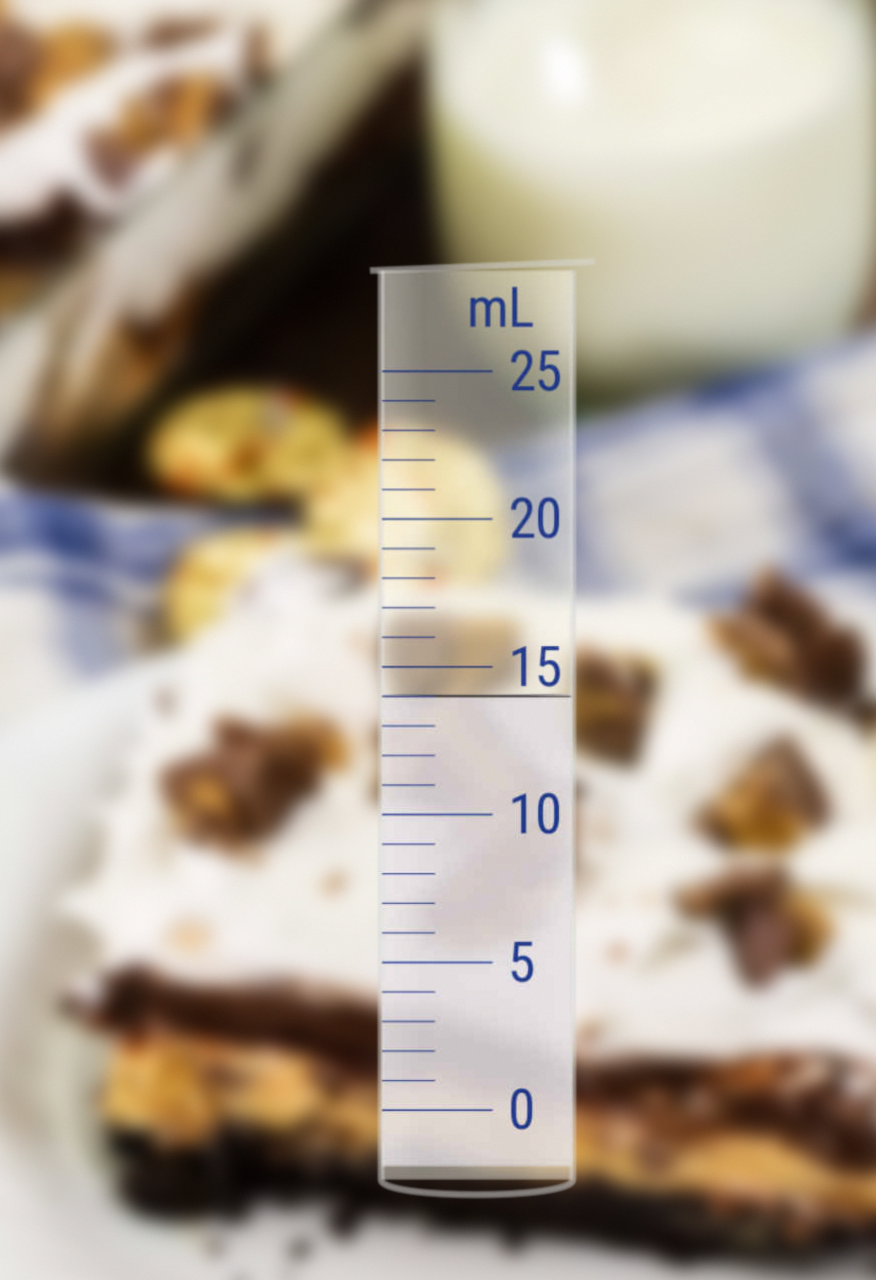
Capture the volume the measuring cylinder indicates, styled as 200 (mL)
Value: 14 (mL)
